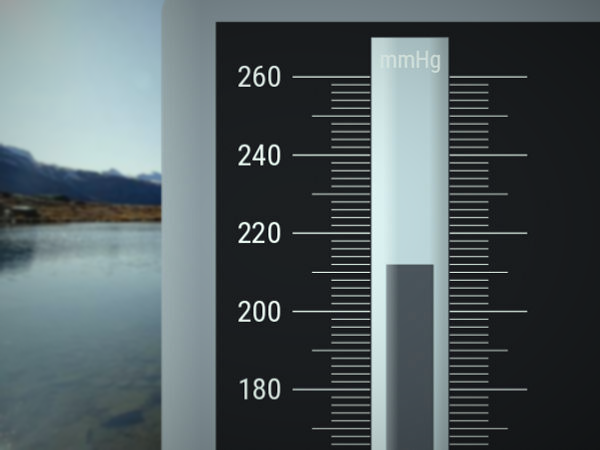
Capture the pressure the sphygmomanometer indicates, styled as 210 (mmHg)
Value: 212 (mmHg)
